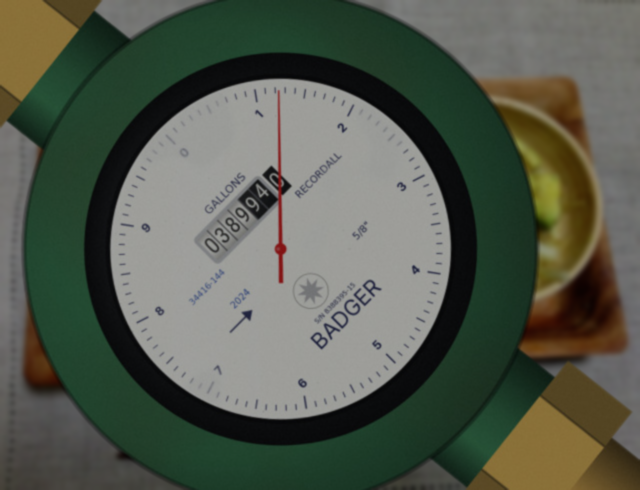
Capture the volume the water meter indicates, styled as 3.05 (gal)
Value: 389941.2 (gal)
